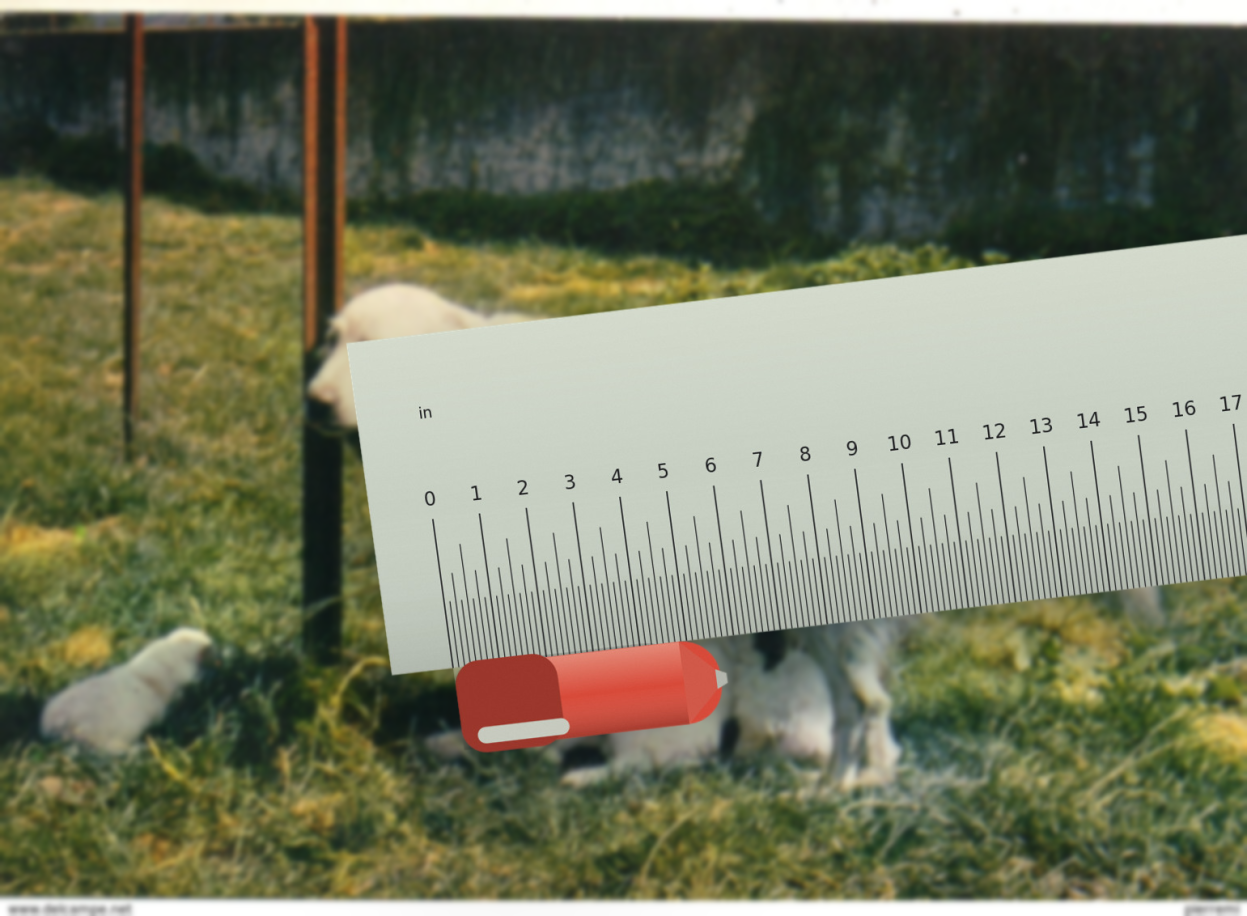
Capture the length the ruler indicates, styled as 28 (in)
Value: 5.75 (in)
